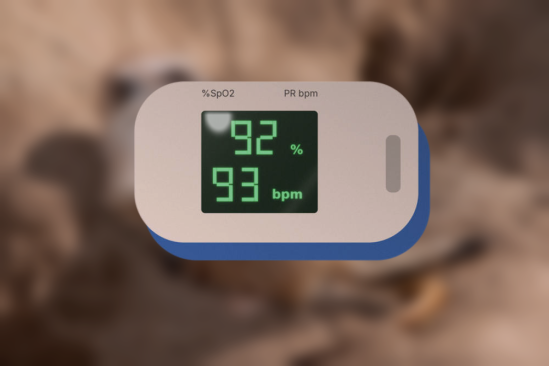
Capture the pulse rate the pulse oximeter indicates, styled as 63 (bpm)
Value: 93 (bpm)
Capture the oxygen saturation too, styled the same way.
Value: 92 (%)
